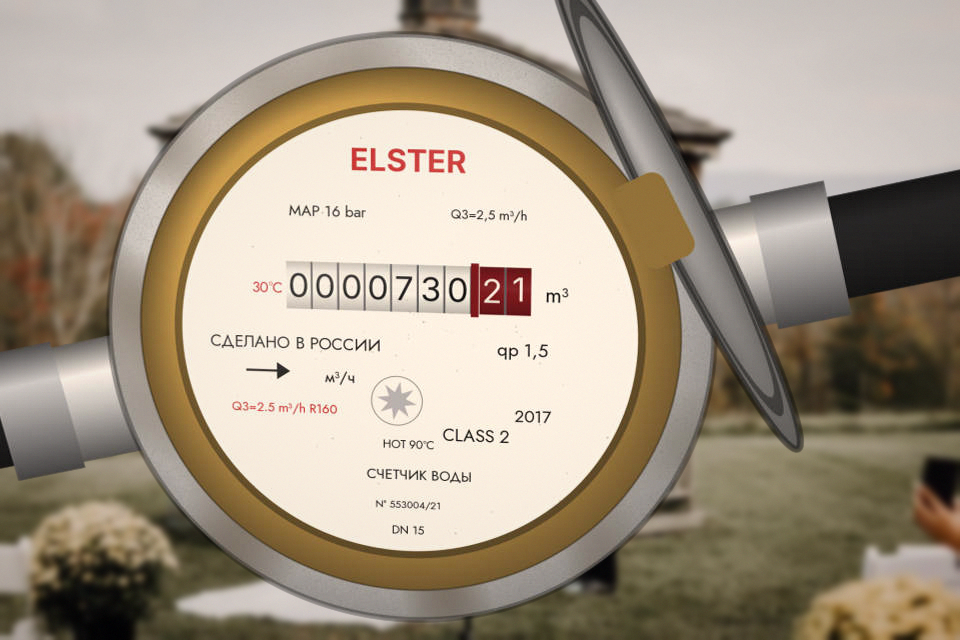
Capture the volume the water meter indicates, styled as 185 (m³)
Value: 730.21 (m³)
